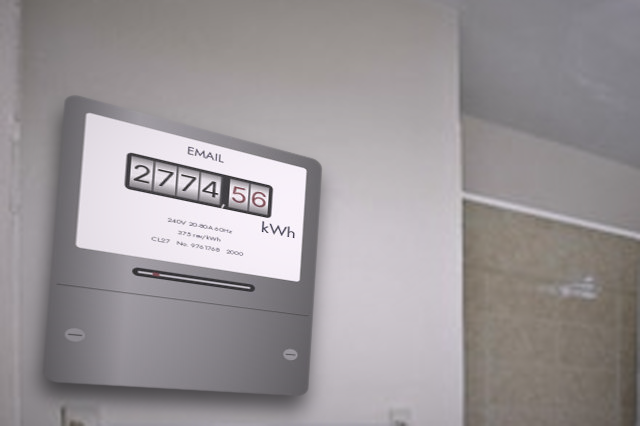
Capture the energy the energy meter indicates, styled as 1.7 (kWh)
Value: 2774.56 (kWh)
